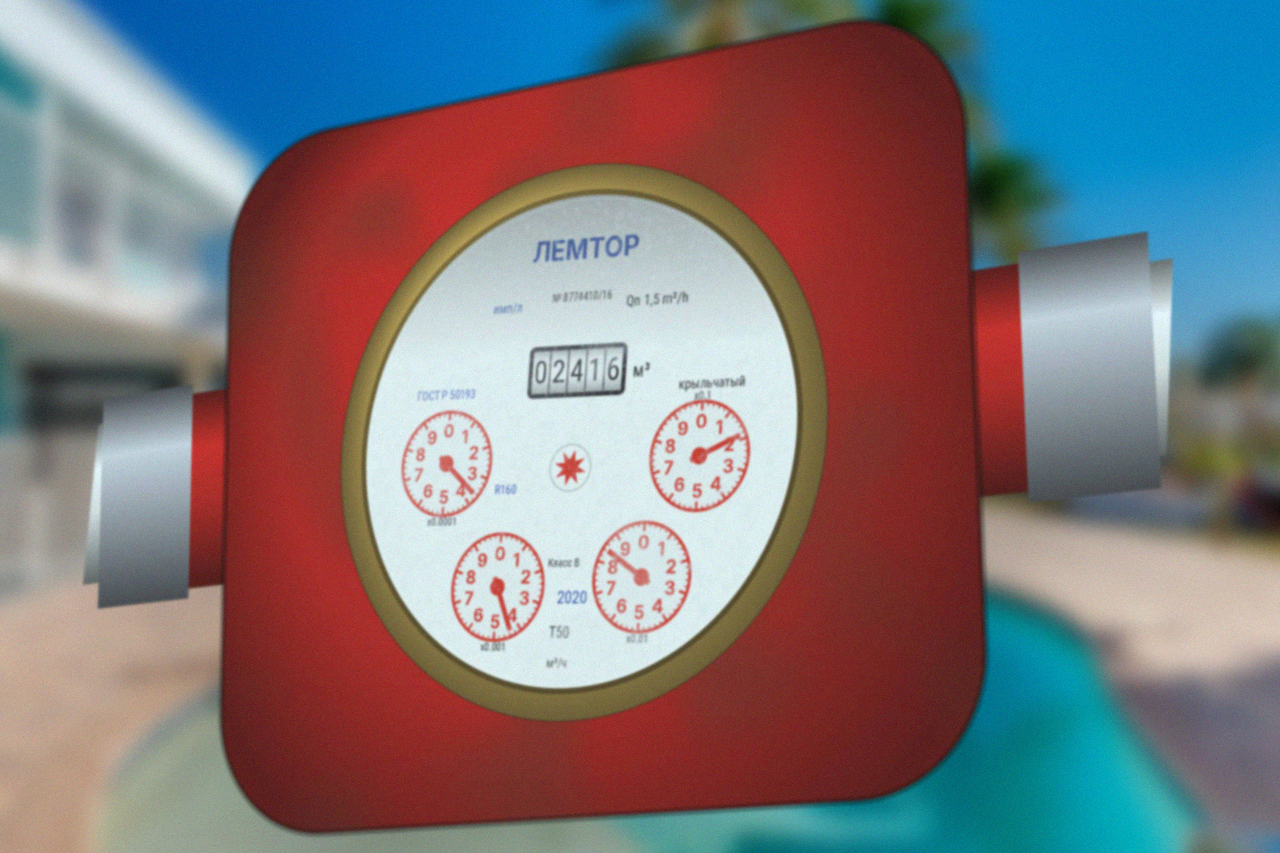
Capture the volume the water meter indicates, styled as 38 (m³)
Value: 2416.1843 (m³)
